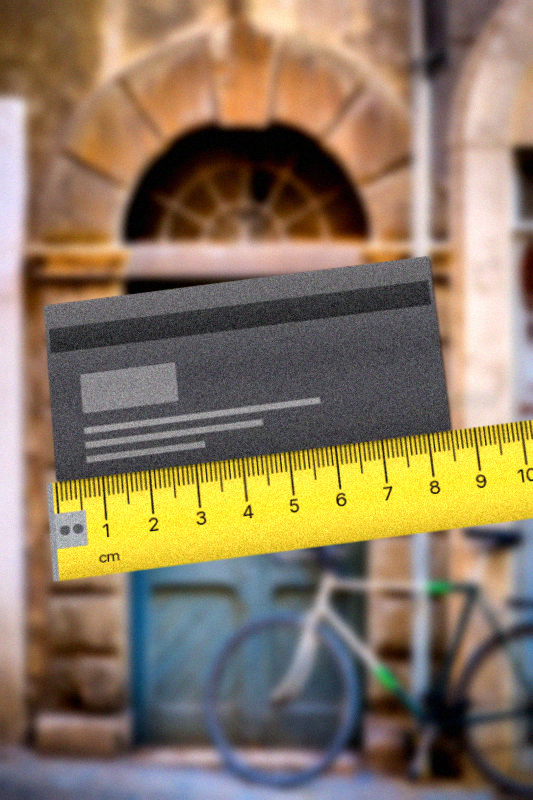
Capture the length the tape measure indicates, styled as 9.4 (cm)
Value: 8.5 (cm)
